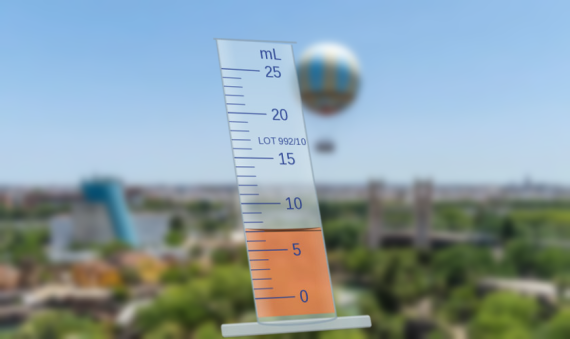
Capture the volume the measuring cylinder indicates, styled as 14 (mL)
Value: 7 (mL)
